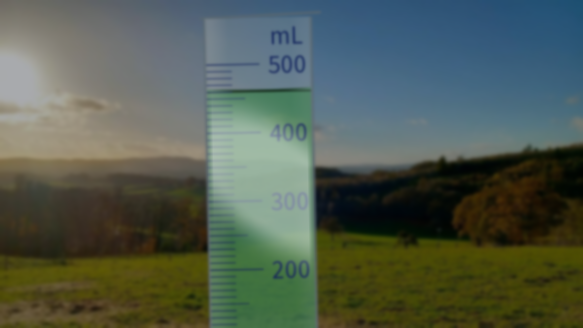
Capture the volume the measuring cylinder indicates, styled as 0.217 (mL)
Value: 460 (mL)
